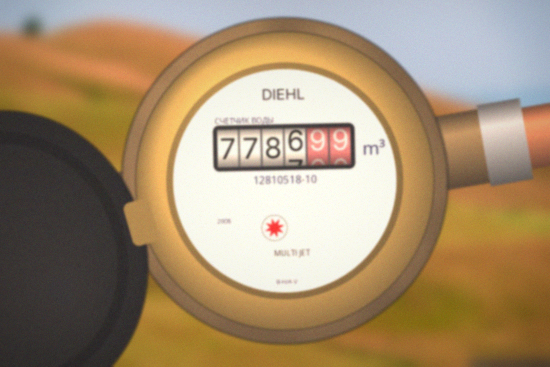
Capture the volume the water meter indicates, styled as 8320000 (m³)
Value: 7786.99 (m³)
